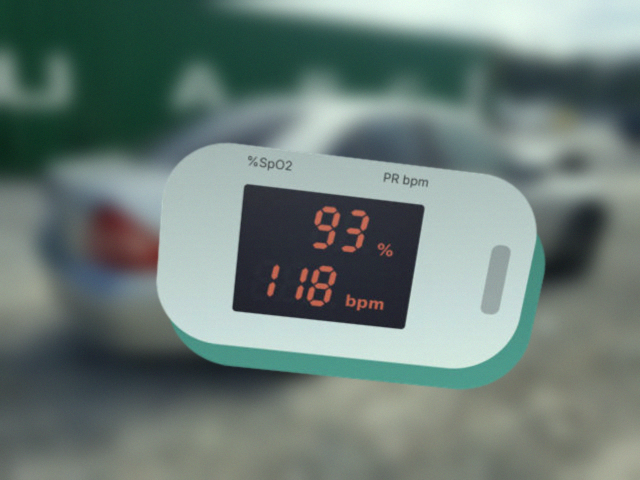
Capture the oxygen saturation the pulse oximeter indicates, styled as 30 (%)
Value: 93 (%)
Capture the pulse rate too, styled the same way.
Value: 118 (bpm)
